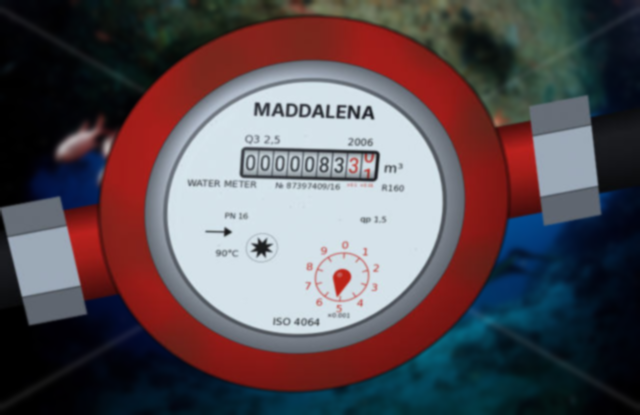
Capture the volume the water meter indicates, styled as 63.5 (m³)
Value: 83.305 (m³)
